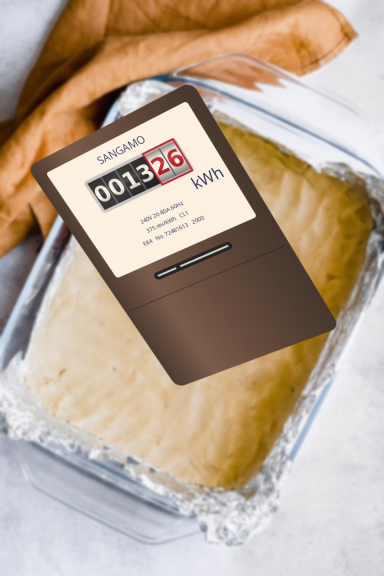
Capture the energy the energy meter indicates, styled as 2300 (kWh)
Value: 13.26 (kWh)
